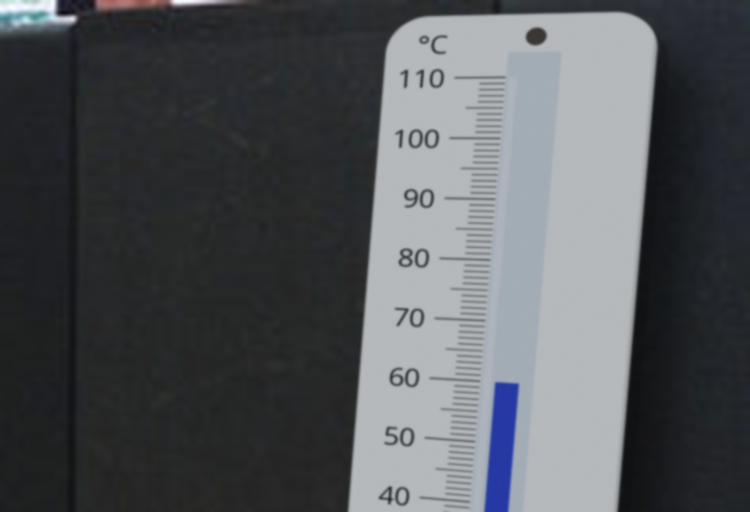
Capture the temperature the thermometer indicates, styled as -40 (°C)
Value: 60 (°C)
